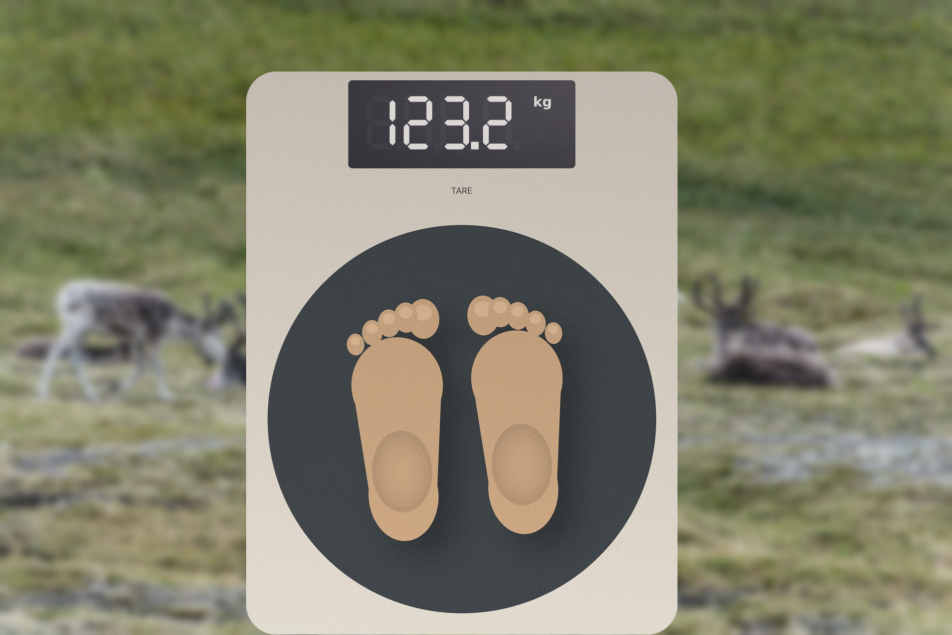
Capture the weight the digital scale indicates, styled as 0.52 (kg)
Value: 123.2 (kg)
